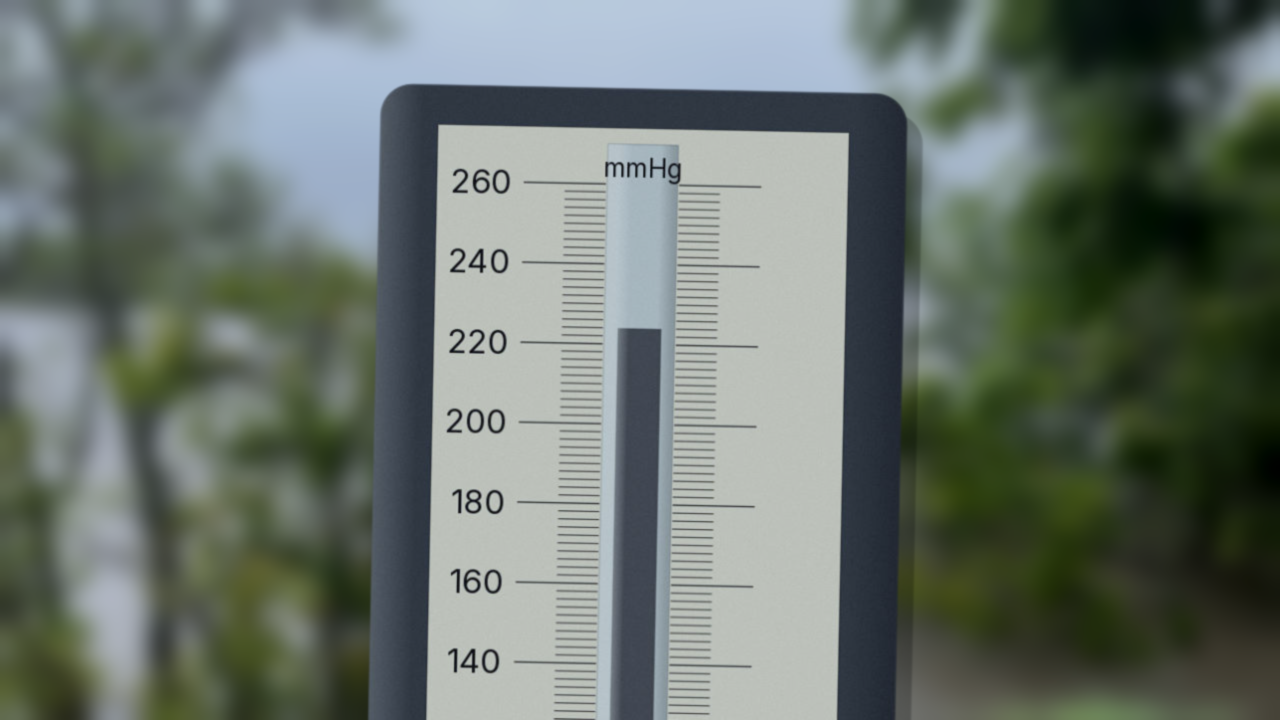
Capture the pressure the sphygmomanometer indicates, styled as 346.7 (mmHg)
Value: 224 (mmHg)
